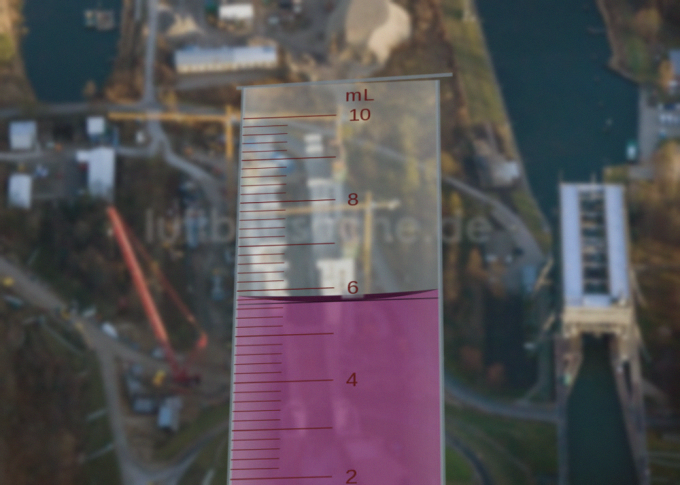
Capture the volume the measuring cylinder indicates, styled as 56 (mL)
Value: 5.7 (mL)
